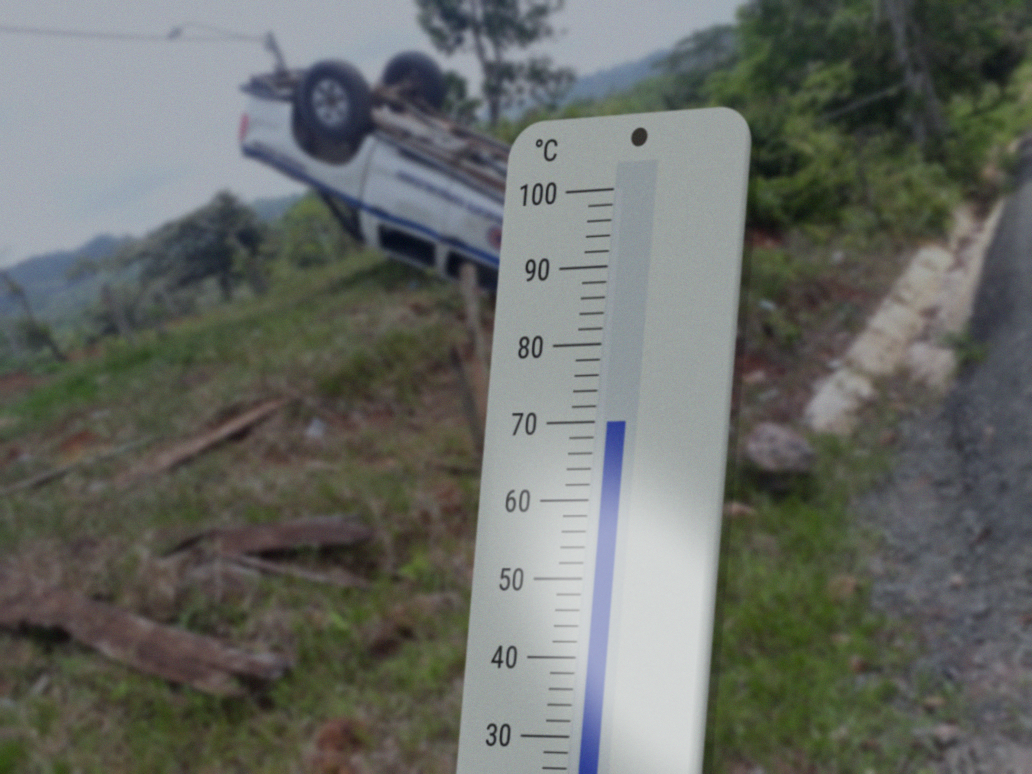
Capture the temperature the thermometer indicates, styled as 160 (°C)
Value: 70 (°C)
